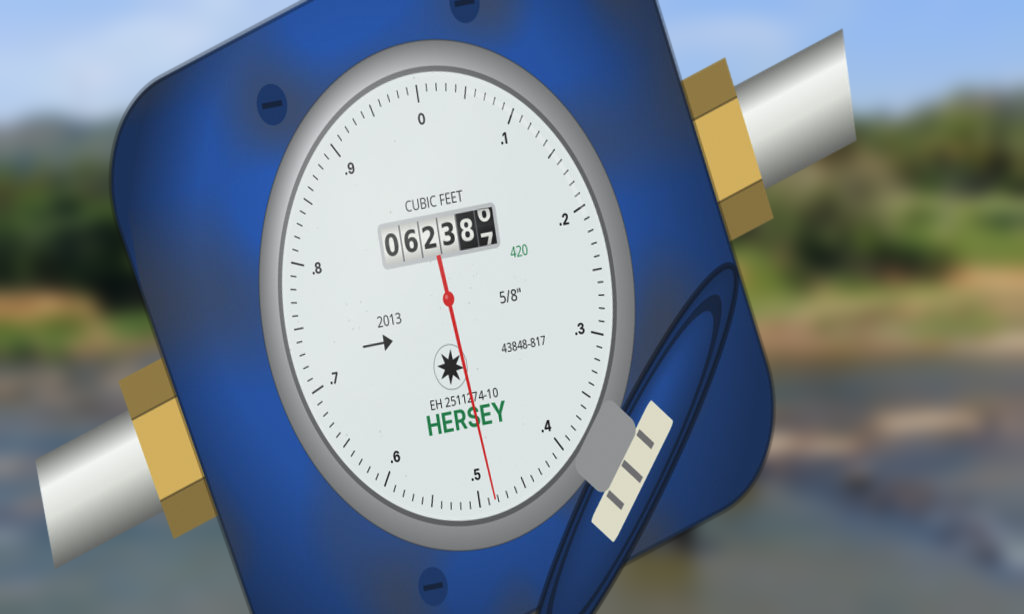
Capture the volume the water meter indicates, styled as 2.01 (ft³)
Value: 62386.48 (ft³)
